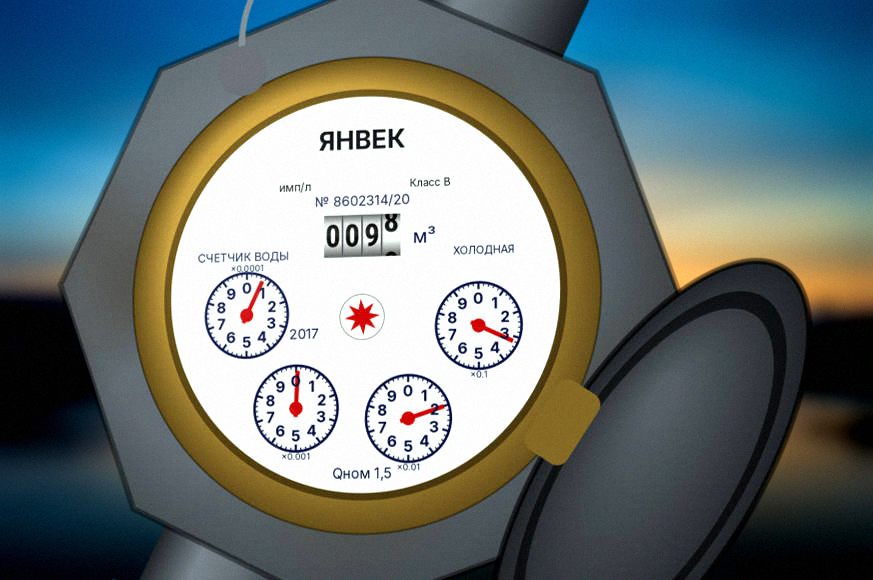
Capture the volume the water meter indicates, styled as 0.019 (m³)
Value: 98.3200 (m³)
